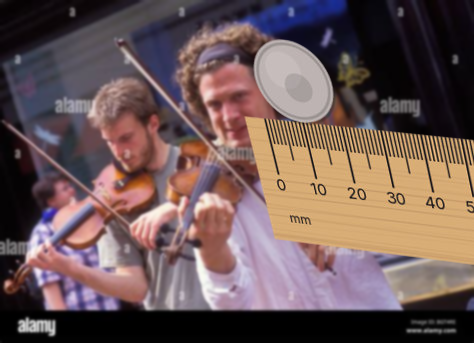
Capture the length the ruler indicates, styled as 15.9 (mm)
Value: 20 (mm)
